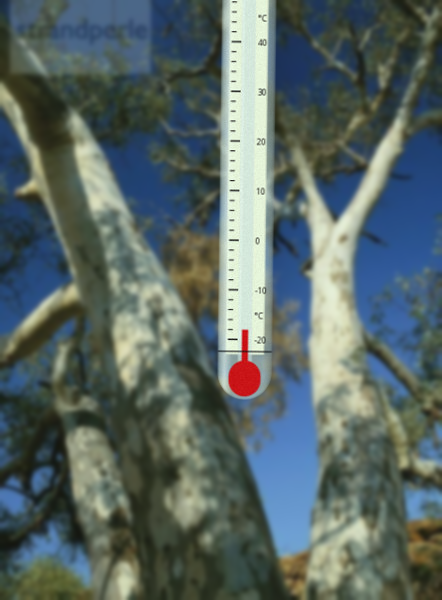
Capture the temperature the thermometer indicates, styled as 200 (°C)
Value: -18 (°C)
